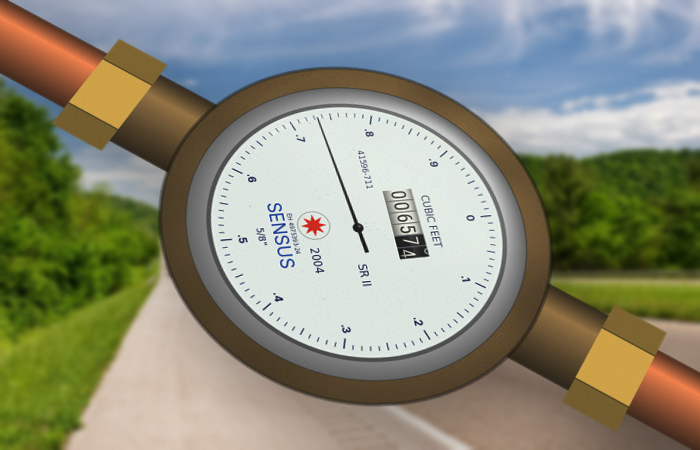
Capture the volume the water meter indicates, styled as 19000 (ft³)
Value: 6573.73 (ft³)
